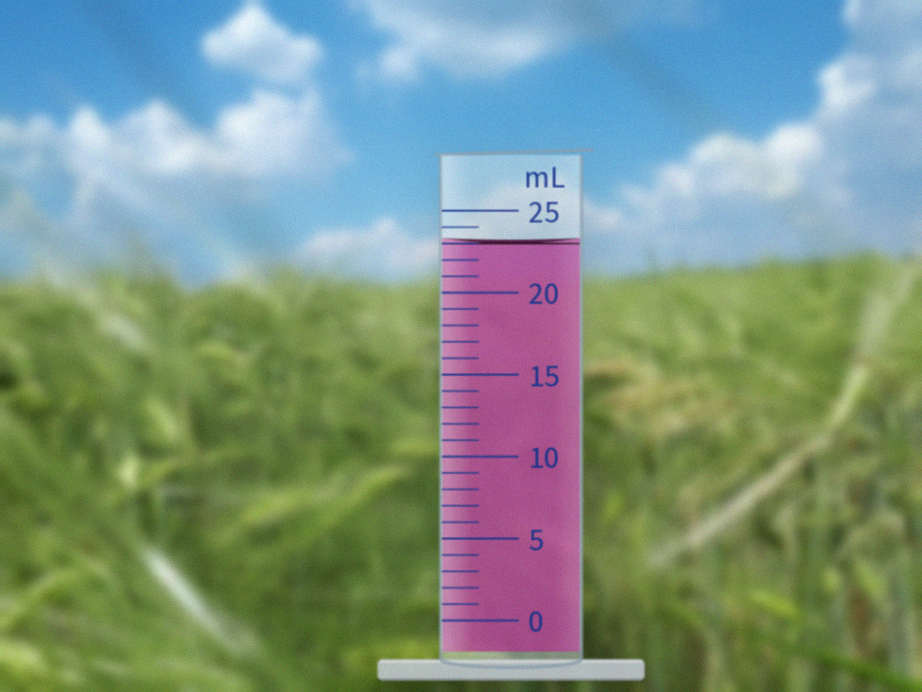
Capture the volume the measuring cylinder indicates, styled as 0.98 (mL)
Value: 23 (mL)
